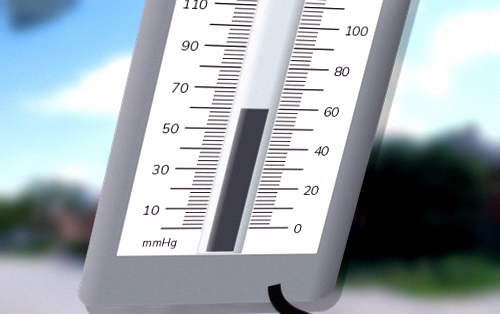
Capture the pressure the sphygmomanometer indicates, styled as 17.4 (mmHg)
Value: 60 (mmHg)
